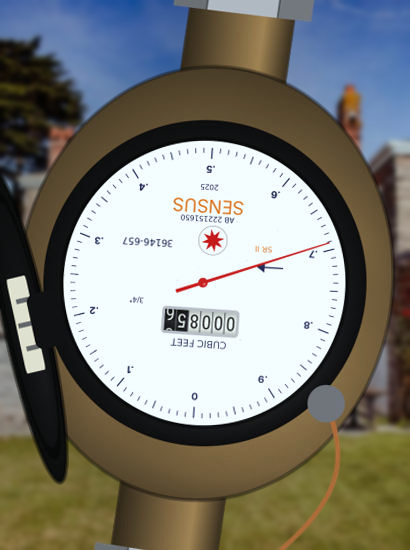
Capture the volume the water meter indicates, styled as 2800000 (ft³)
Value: 855.69 (ft³)
